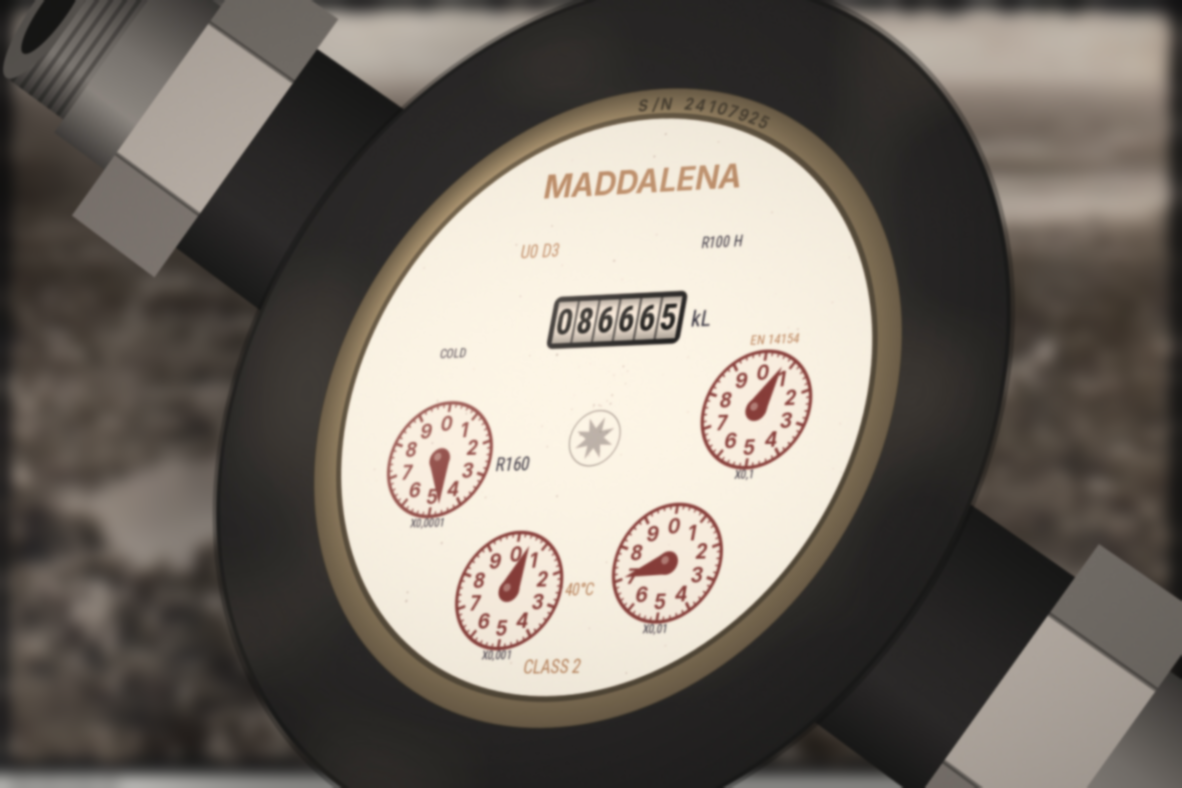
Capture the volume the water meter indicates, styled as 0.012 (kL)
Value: 86665.0704 (kL)
